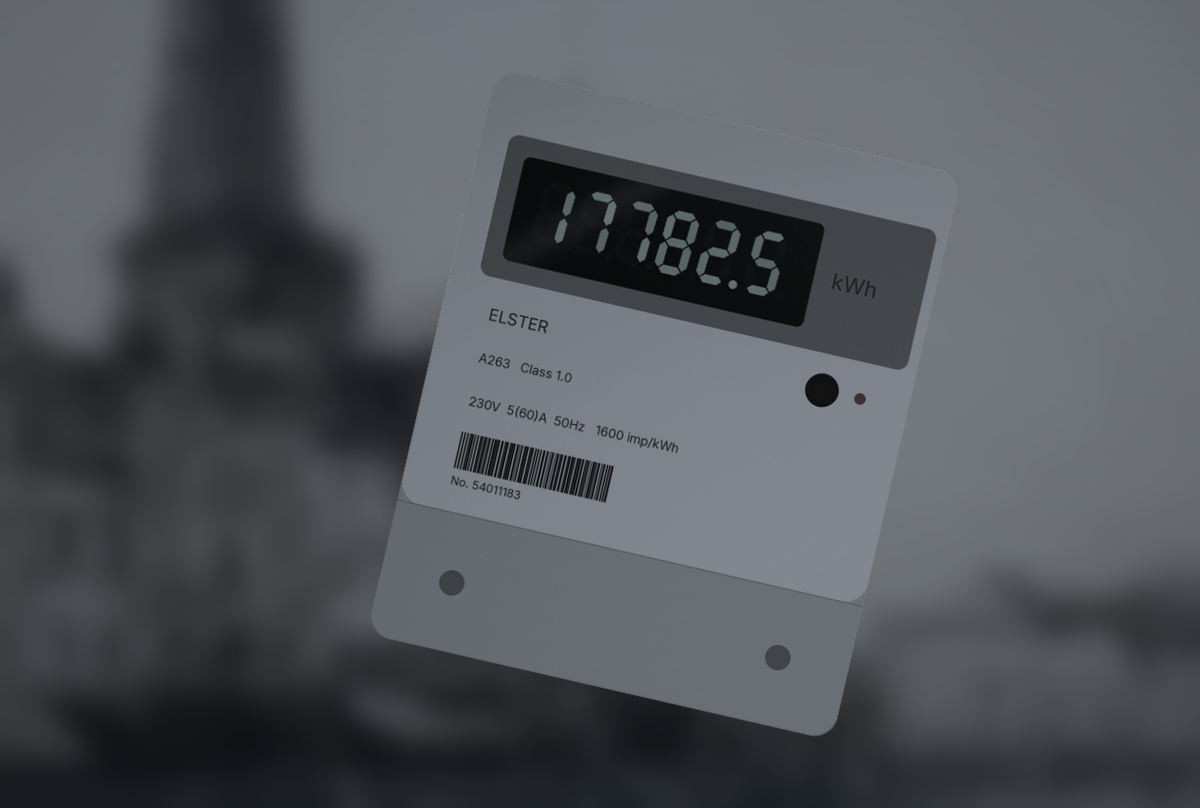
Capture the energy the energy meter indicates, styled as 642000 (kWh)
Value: 17782.5 (kWh)
